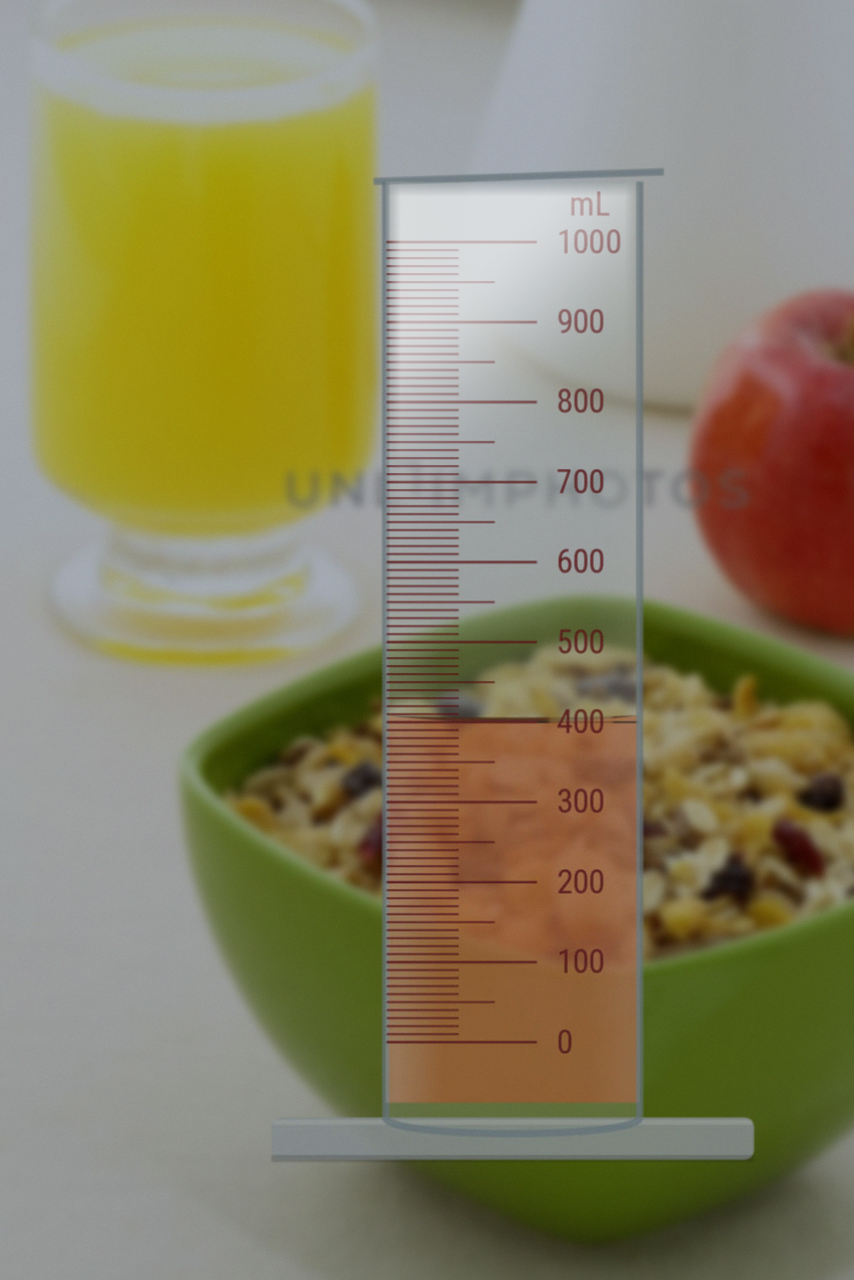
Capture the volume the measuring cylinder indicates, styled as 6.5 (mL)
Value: 400 (mL)
